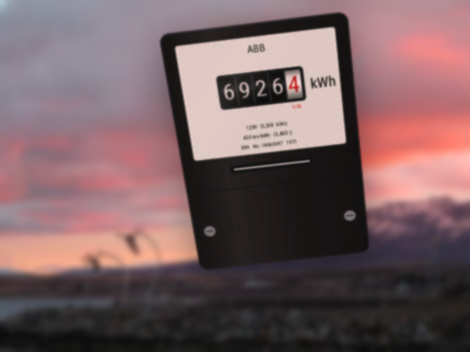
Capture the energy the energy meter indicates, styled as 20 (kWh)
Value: 6926.4 (kWh)
